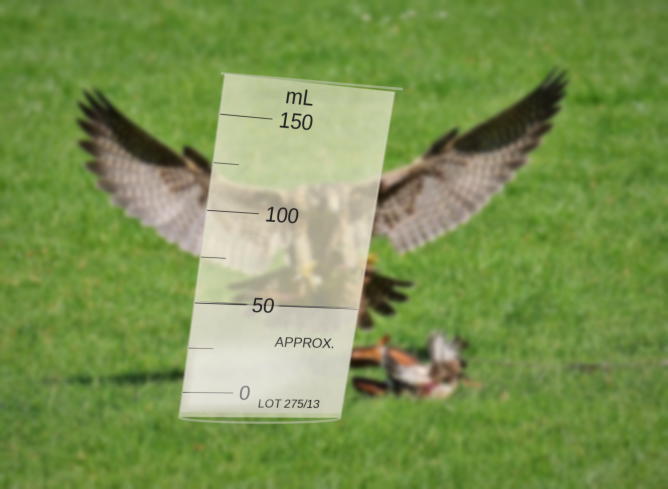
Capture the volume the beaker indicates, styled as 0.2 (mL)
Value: 50 (mL)
